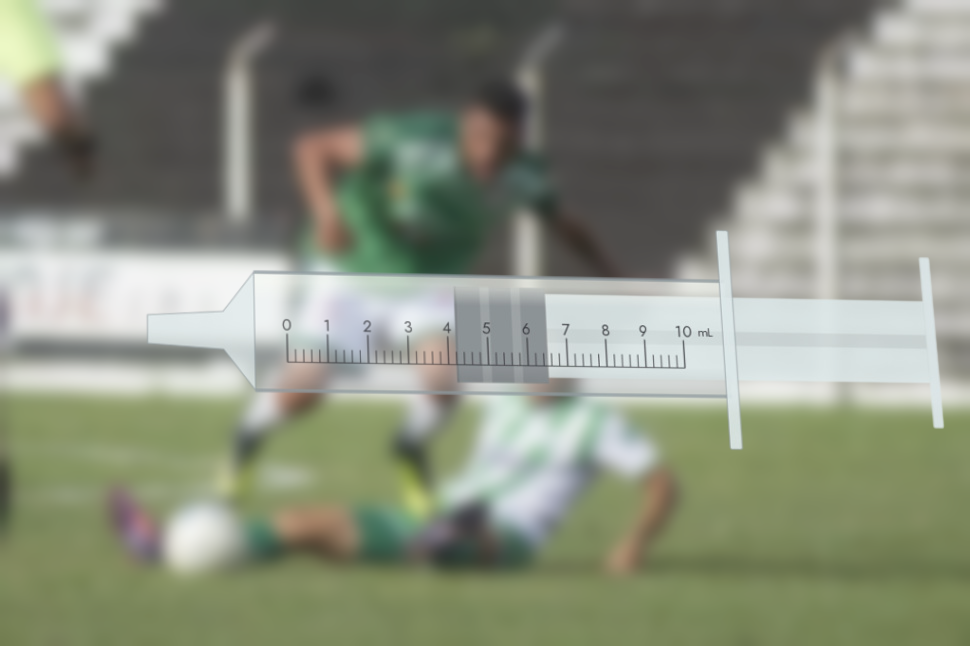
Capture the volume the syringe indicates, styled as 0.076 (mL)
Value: 4.2 (mL)
